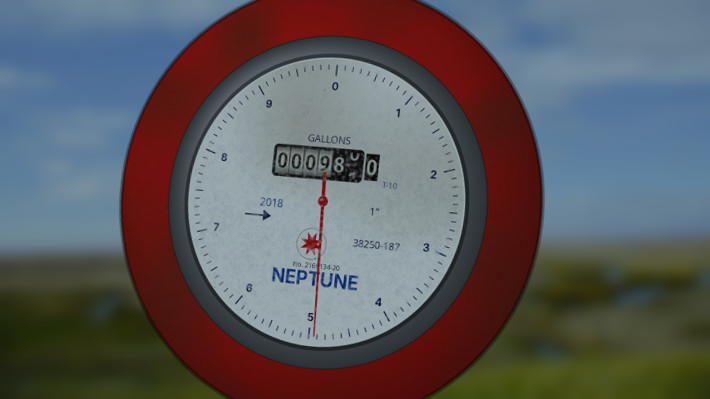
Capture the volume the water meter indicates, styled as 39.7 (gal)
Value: 9804.9 (gal)
